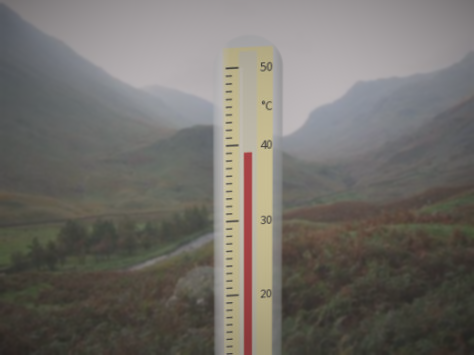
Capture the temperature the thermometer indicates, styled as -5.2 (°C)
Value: 39 (°C)
